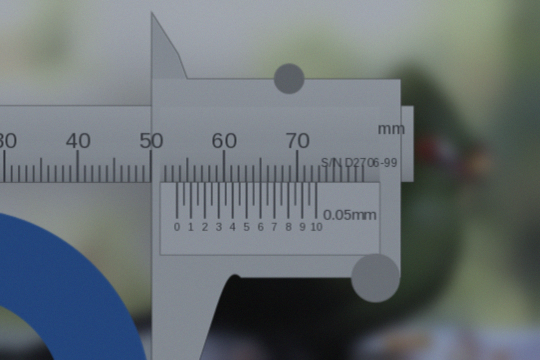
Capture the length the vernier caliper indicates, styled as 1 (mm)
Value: 53.6 (mm)
